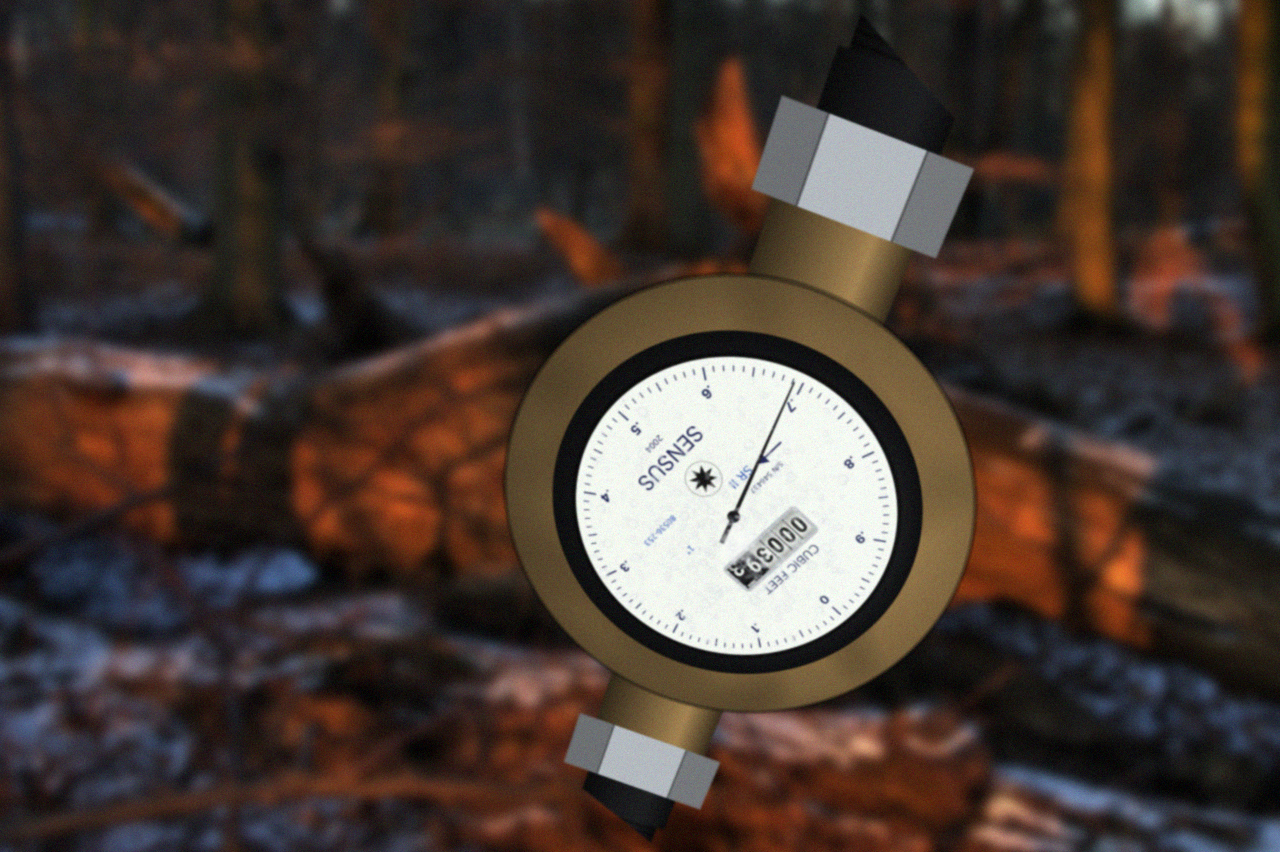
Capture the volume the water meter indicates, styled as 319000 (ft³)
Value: 392.69 (ft³)
